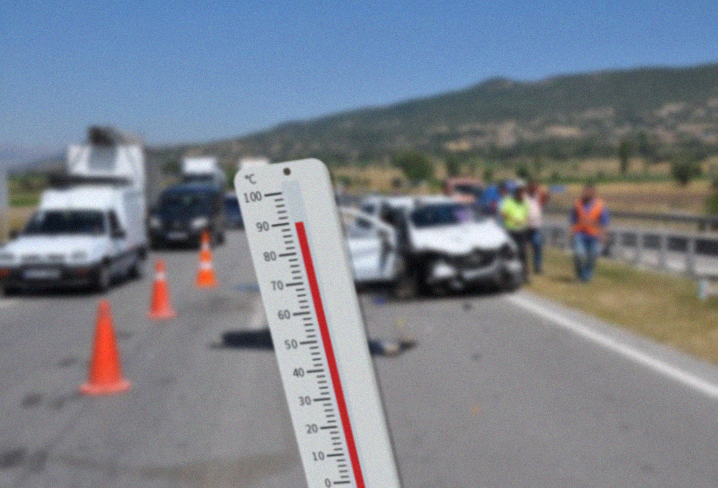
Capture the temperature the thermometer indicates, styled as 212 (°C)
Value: 90 (°C)
